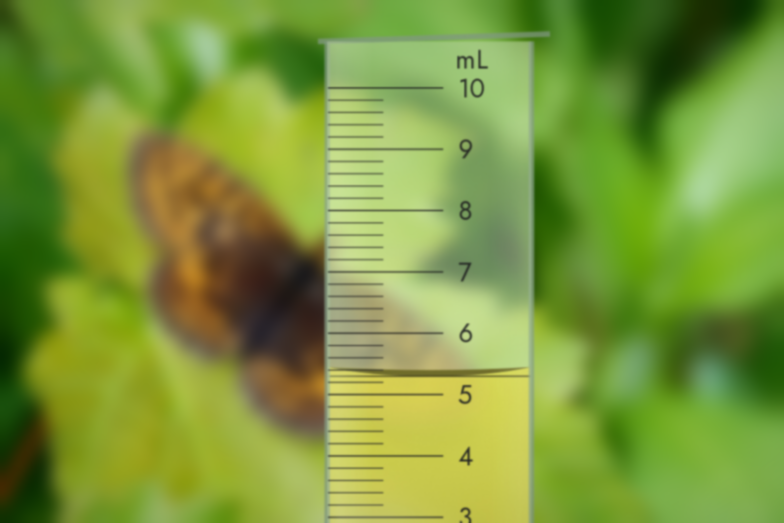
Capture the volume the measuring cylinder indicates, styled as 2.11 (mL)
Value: 5.3 (mL)
